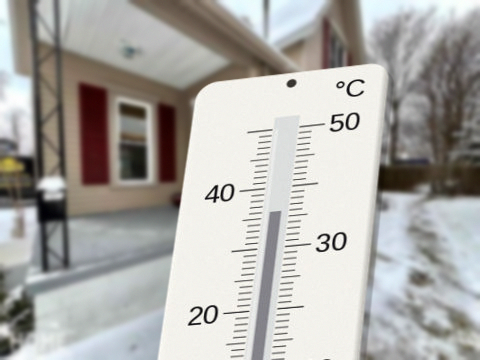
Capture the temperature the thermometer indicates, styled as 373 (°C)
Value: 36 (°C)
